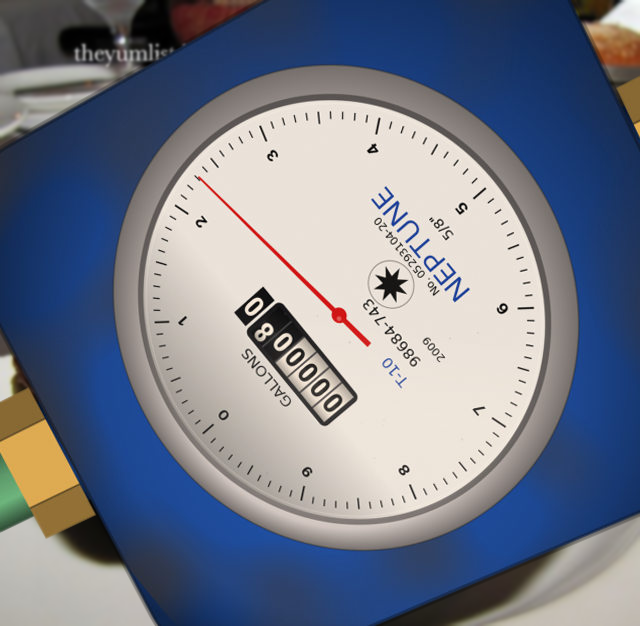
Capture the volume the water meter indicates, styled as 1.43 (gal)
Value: 82.3 (gal)
